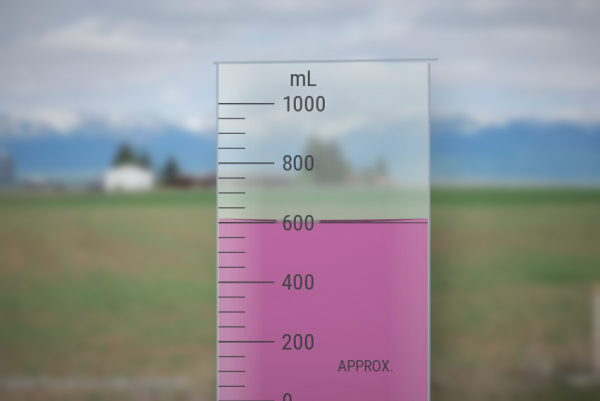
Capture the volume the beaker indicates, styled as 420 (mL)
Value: 600 (mL)
